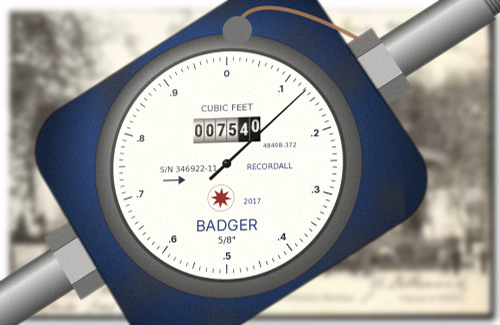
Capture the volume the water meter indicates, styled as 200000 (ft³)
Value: 7540.13 (ft³)
